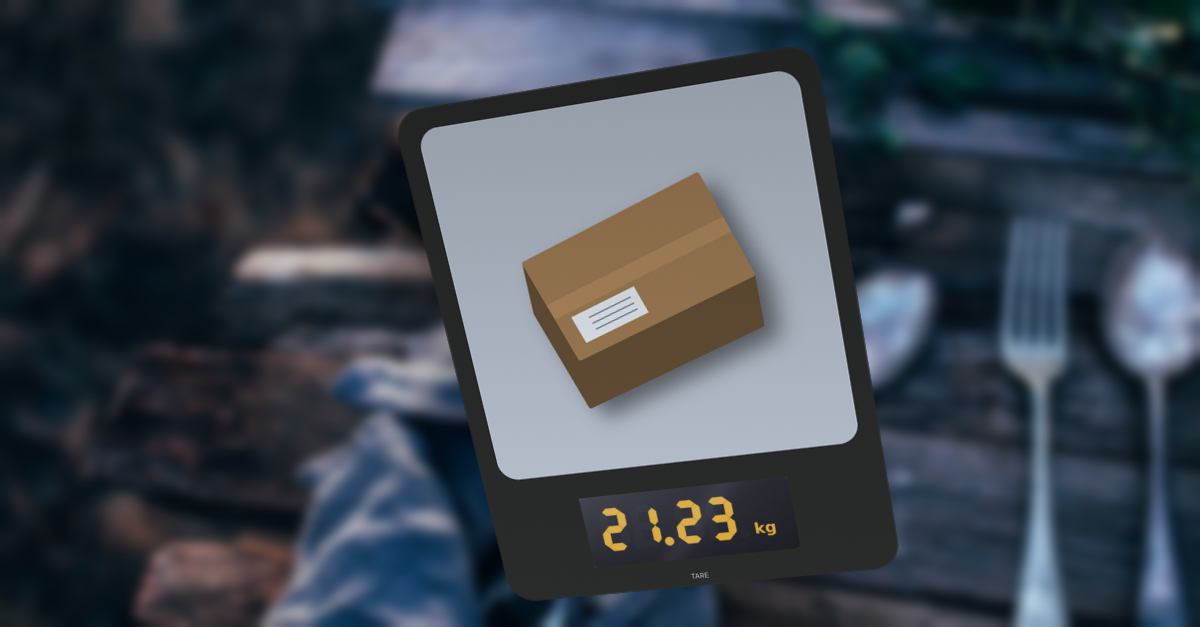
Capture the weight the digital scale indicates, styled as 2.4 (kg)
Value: 21.23 (kg)
